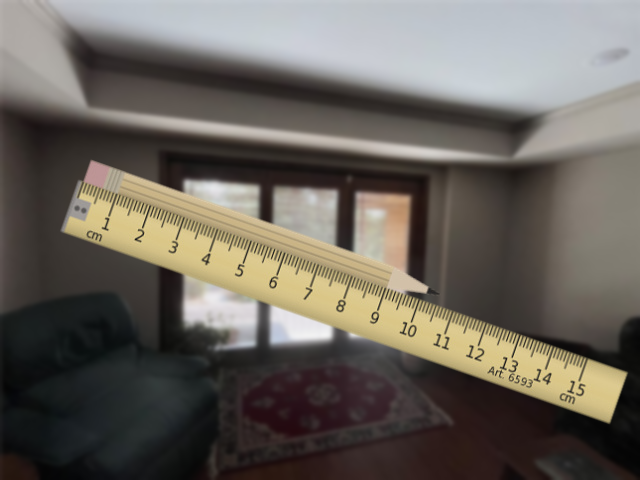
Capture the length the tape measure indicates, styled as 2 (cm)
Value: 10.5 (cm)
